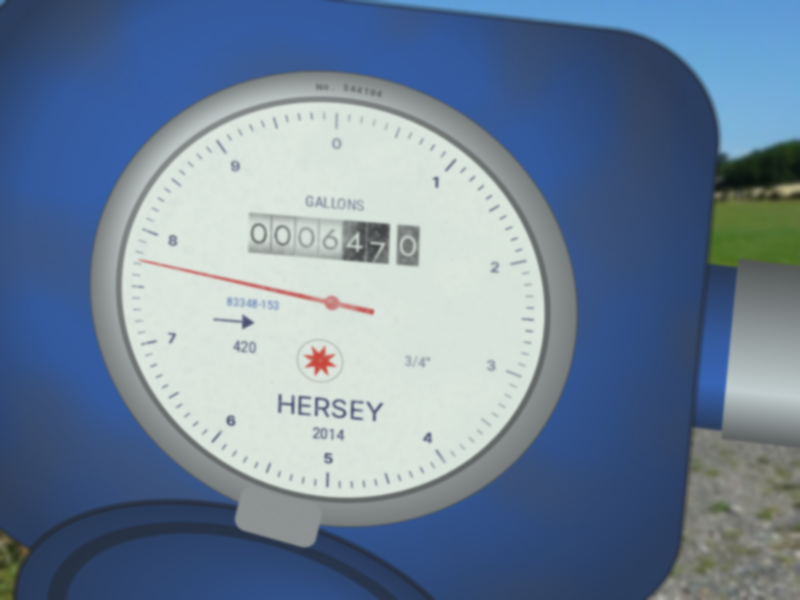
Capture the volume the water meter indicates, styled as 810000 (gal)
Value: 6467.7 (gal)
